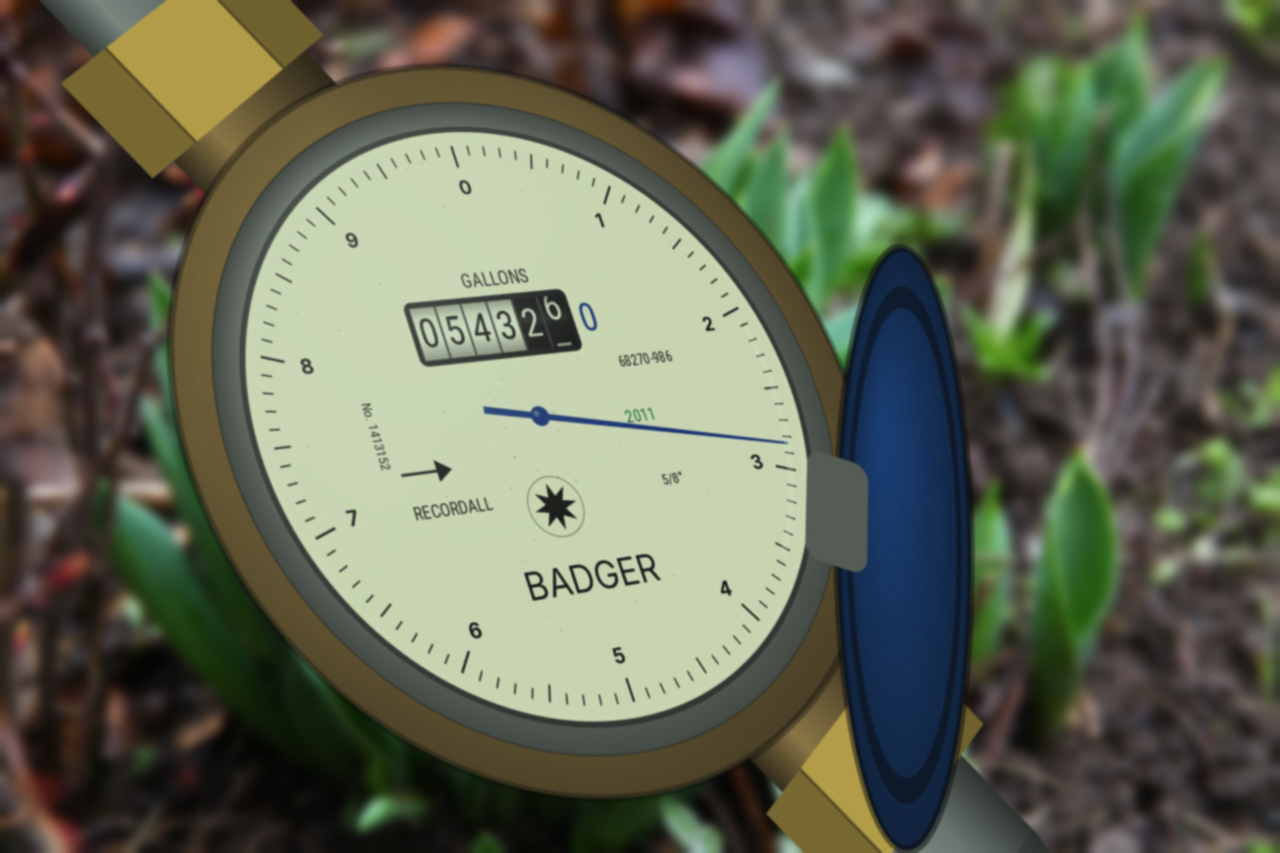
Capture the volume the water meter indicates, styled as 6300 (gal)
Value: 543262.8 (gal)
